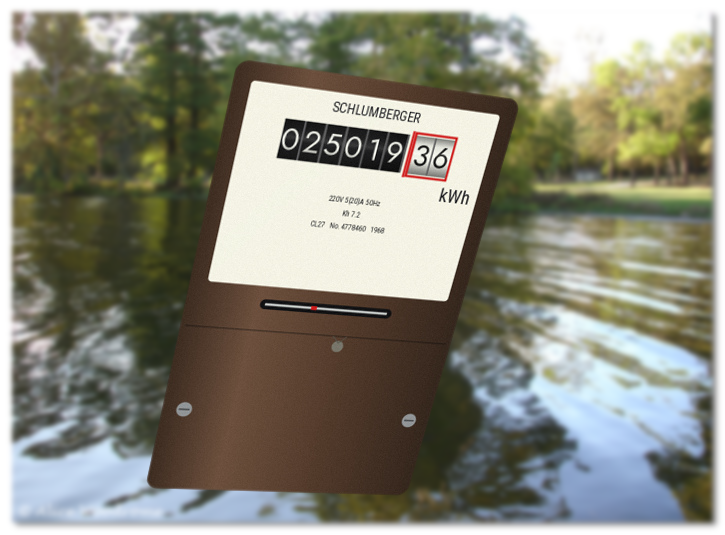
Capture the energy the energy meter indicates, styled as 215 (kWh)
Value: 25019.36 (kWh)
